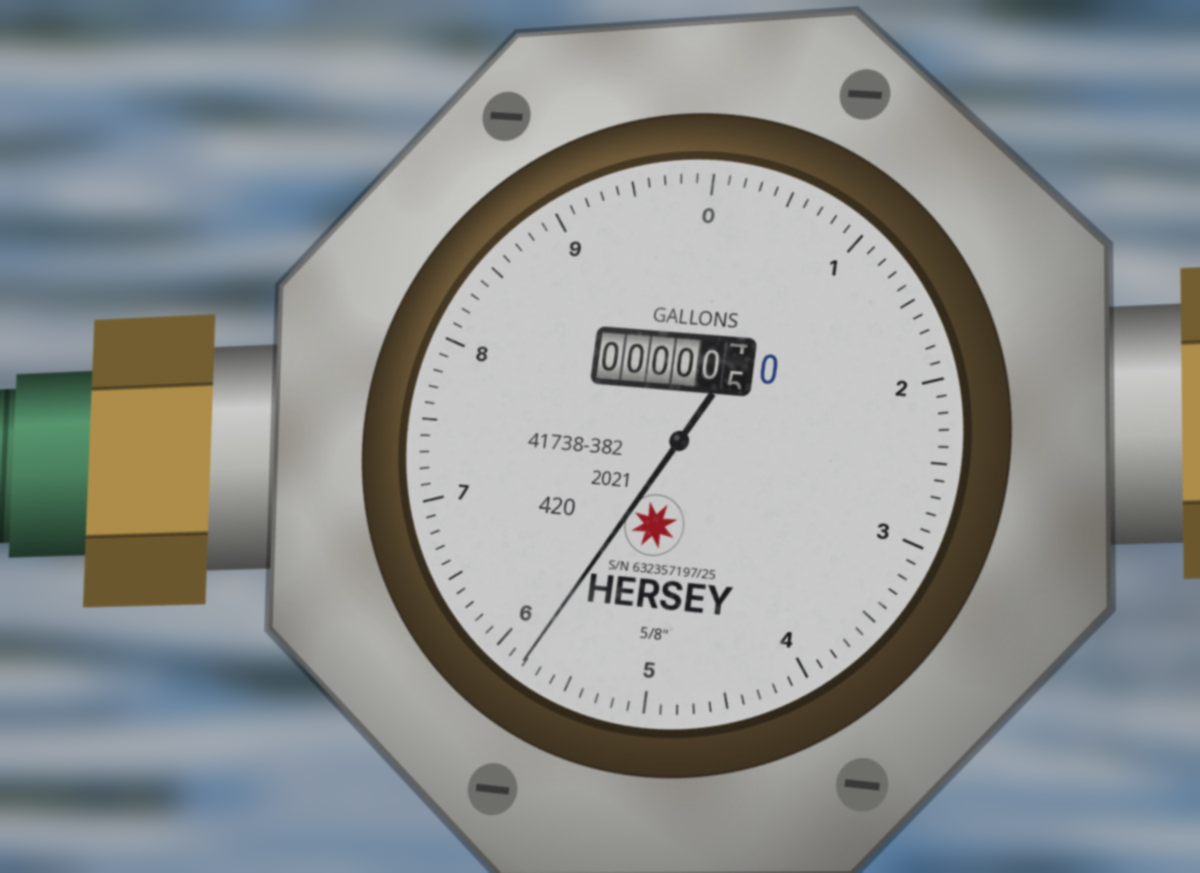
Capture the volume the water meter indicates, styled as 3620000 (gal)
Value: 45.8 (gal)
